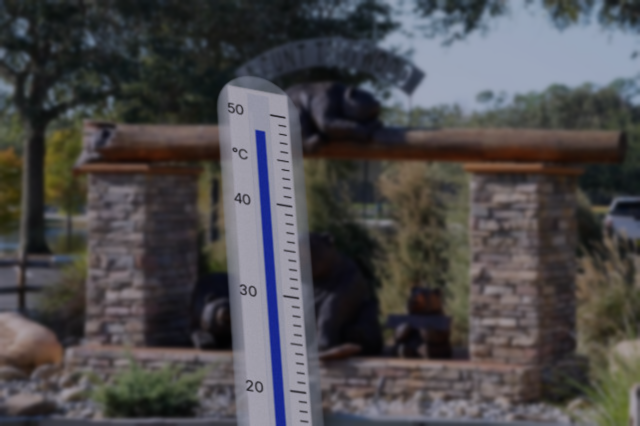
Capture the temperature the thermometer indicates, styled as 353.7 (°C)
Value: 48 (°C)
